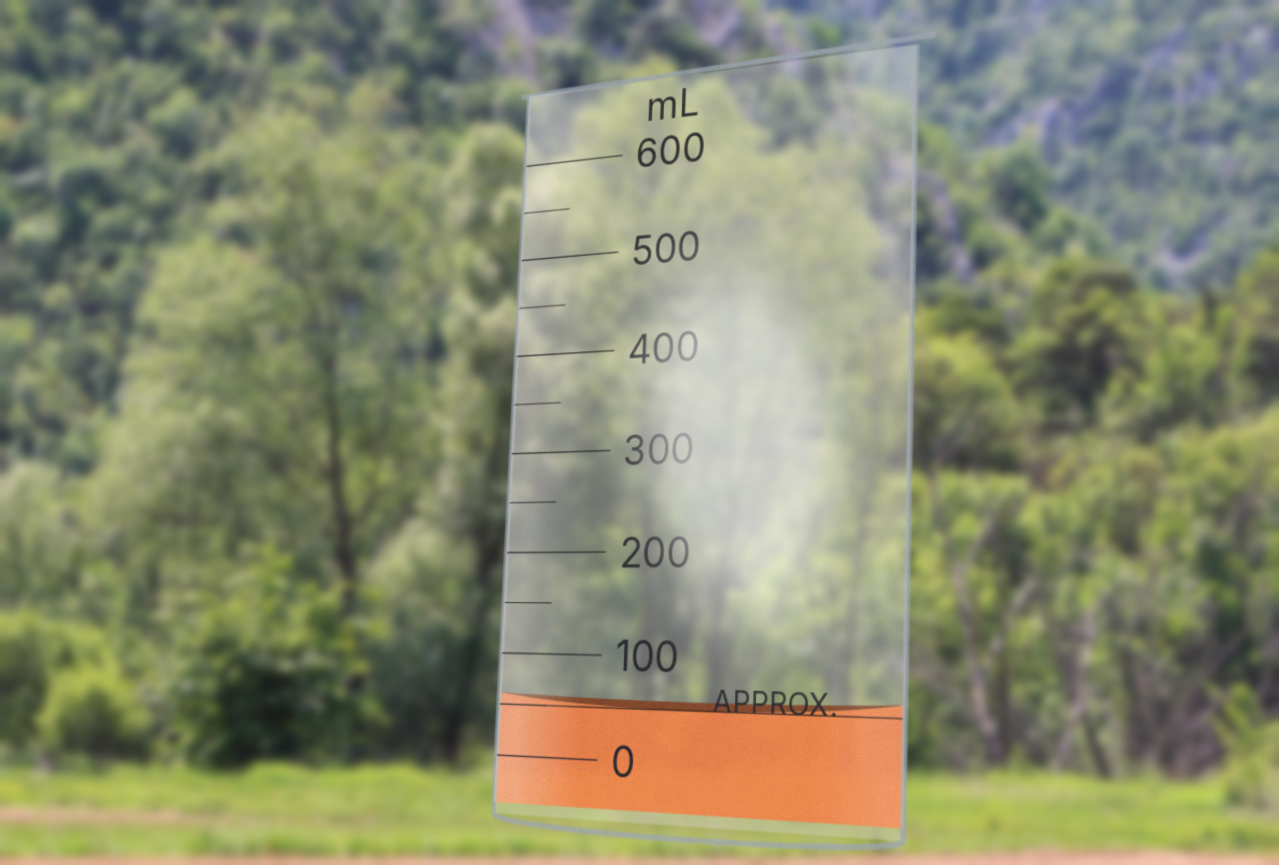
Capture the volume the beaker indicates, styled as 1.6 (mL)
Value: 50 (mL)
